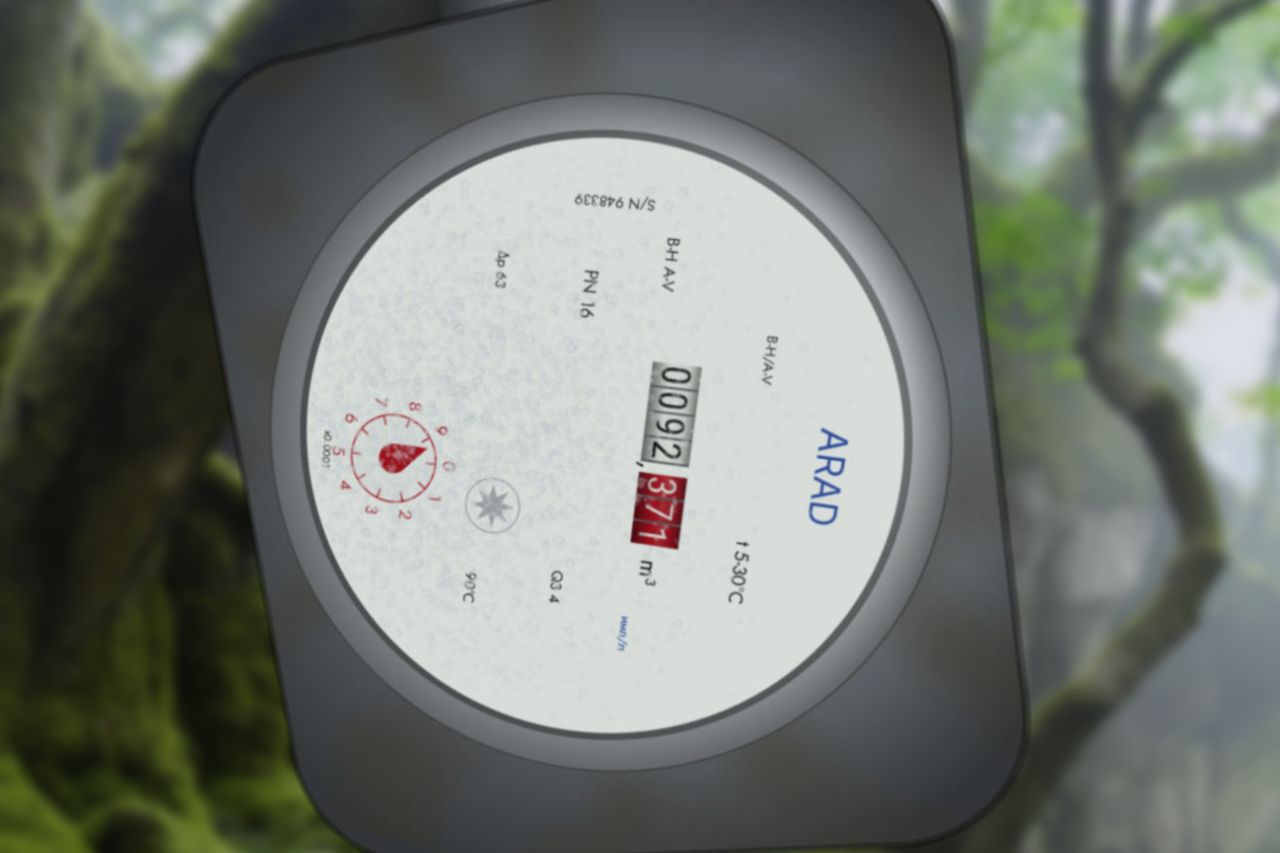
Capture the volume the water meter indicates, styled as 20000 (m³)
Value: 92.3709 (m³)
